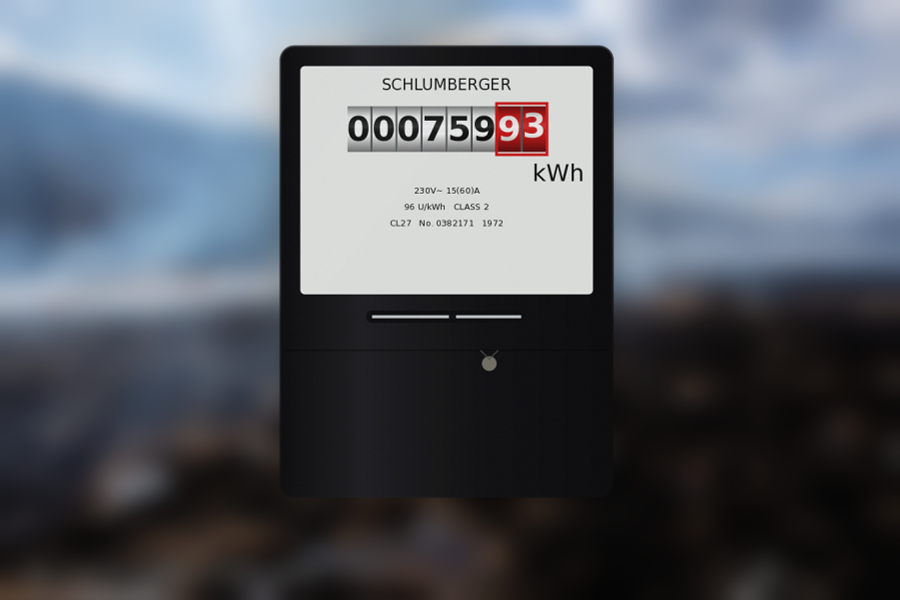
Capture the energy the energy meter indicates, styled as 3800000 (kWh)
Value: 759.93 (kWh)
